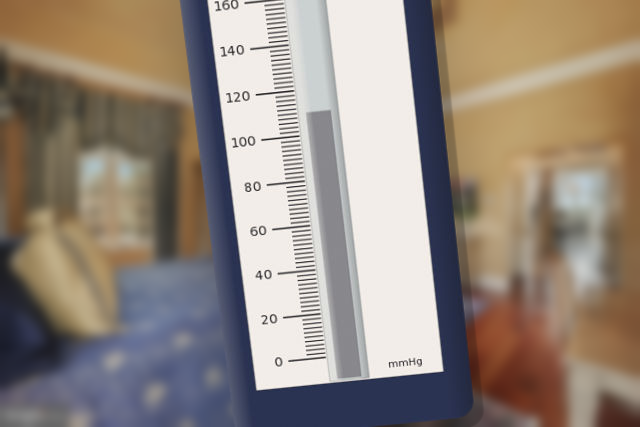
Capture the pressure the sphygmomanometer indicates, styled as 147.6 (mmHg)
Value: 110 (mmHg)
